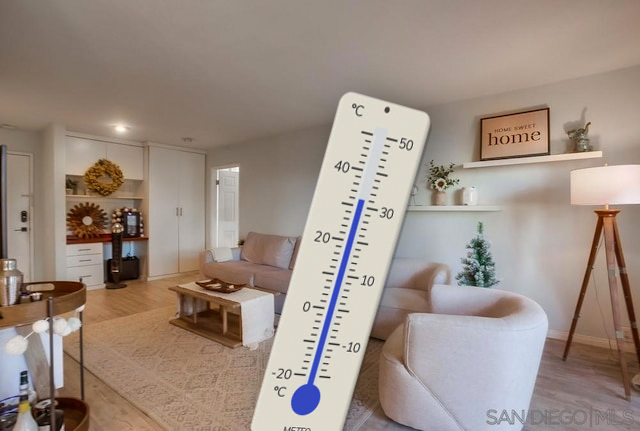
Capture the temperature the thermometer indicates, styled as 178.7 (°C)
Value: 32 (°C)
